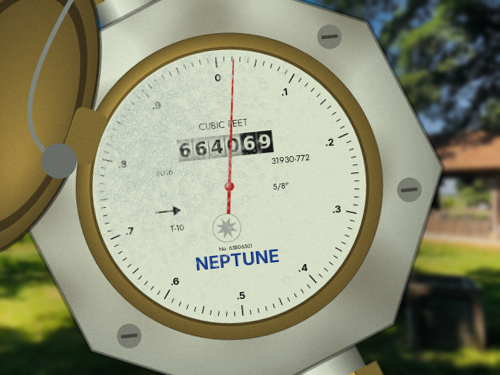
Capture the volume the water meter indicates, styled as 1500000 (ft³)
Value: 664069.02 (ft³)
